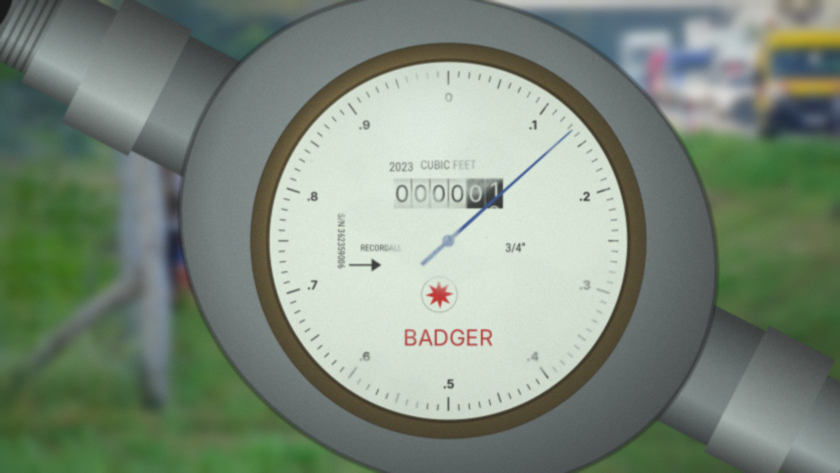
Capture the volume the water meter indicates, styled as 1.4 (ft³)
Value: 1.13 (ft³)
